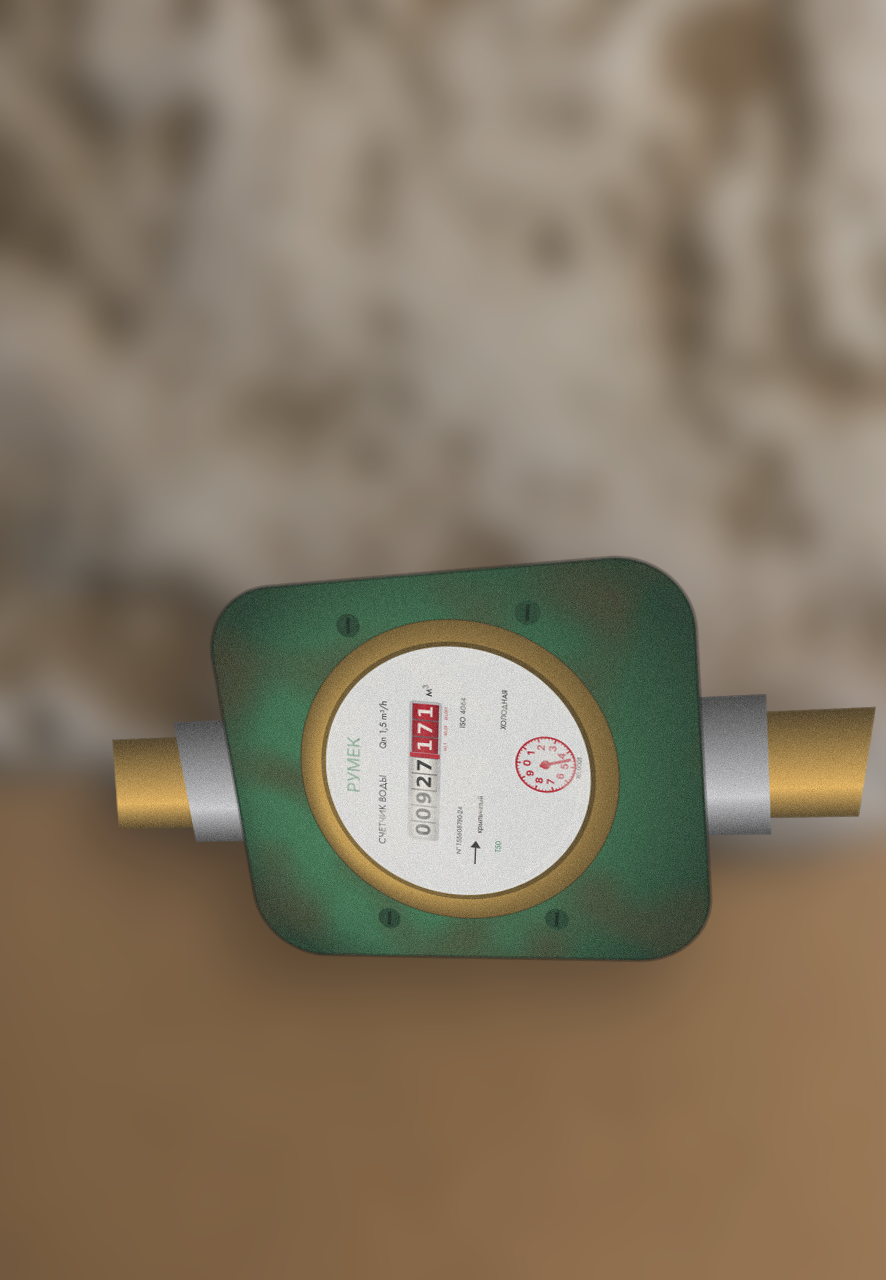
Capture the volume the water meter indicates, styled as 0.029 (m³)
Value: 927.1714 (m³)
